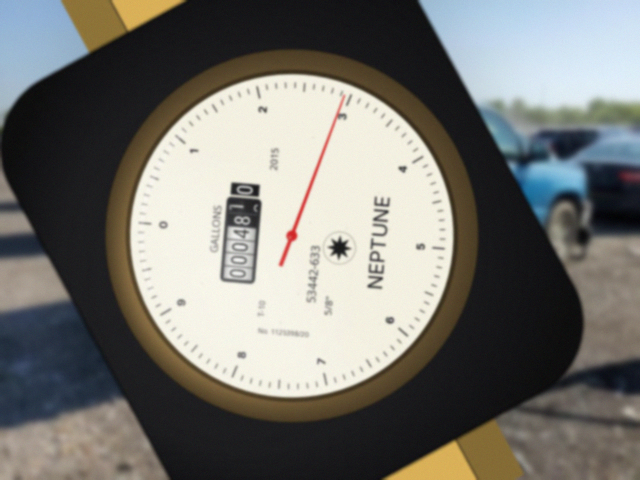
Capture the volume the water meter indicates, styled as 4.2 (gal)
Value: 4812.9 (gal)
